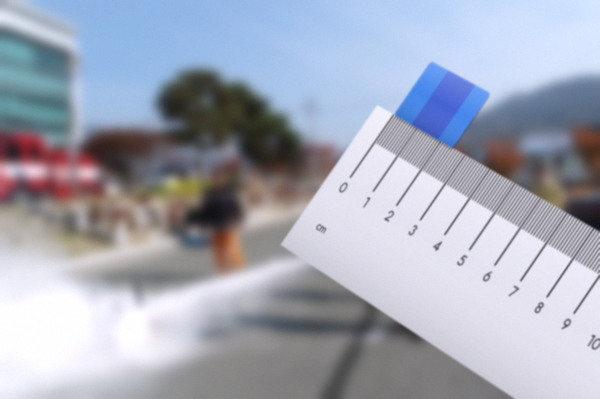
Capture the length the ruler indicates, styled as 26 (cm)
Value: 2.5 (cm)
